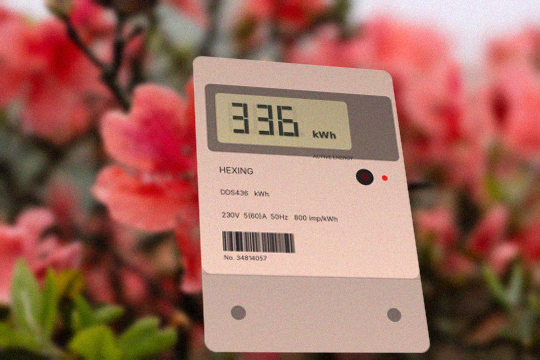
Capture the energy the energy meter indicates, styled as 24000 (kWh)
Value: 336 (kWh)
